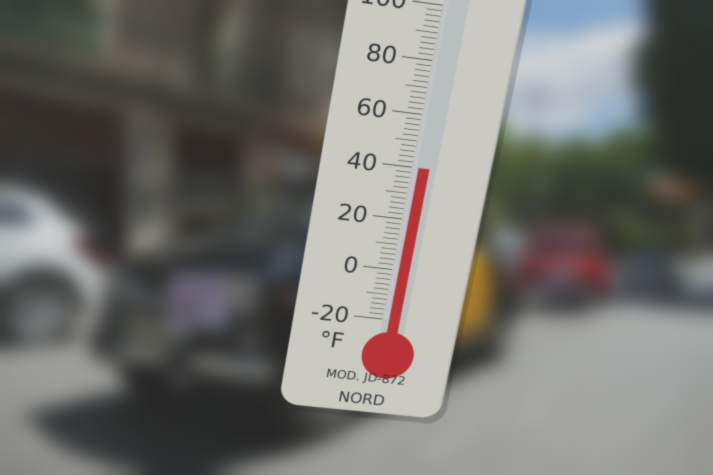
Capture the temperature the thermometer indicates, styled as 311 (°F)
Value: 40 (°F)
